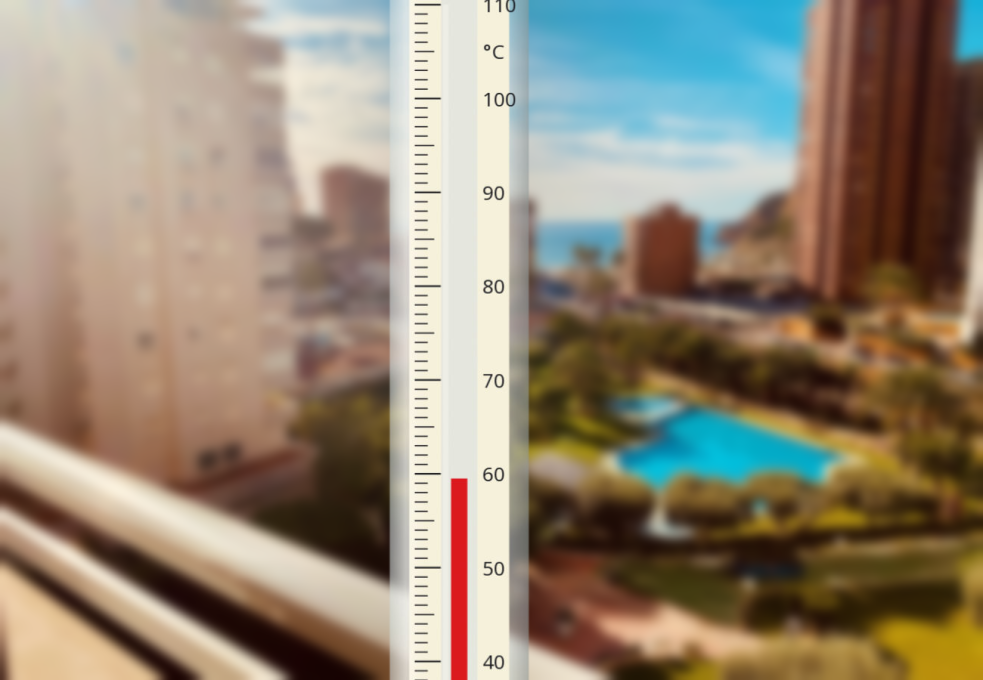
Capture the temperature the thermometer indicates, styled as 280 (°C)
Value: 59.5 (°C)
